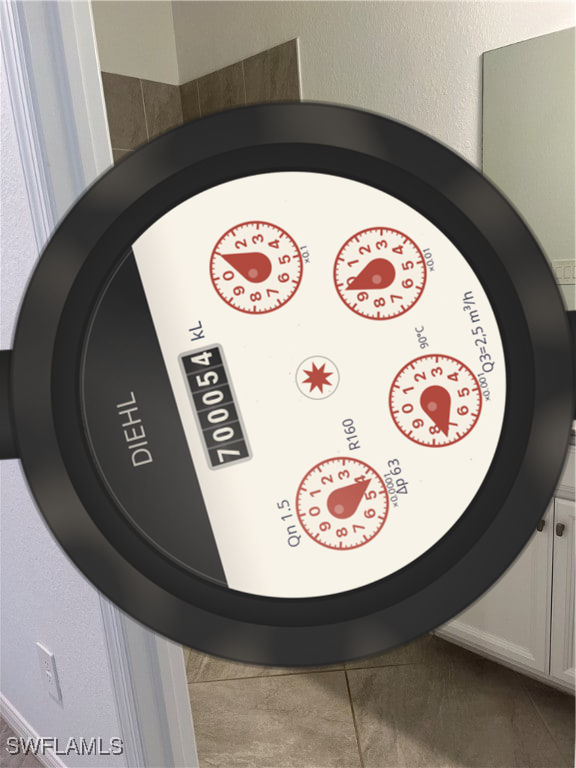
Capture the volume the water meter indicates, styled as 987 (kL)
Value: 700054.0974 (kL)
